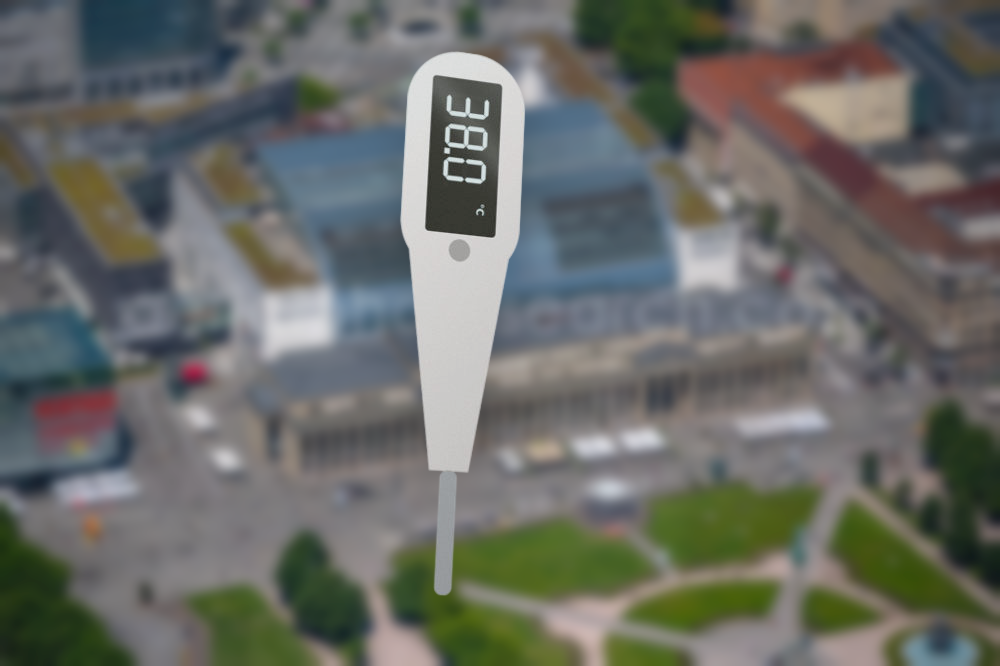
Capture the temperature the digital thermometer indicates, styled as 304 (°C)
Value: 38.0 (°C)
